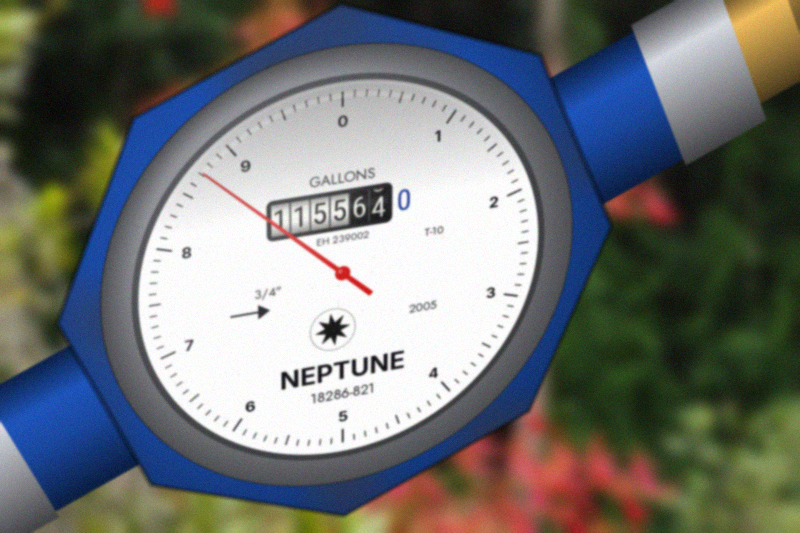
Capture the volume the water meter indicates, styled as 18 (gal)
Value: 1155638.7 (gal)
